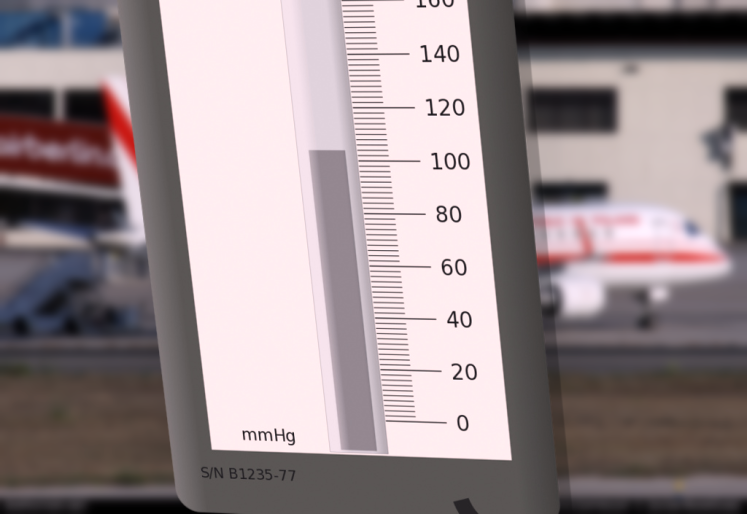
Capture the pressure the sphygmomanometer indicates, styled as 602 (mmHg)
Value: 104 (mmHg)
